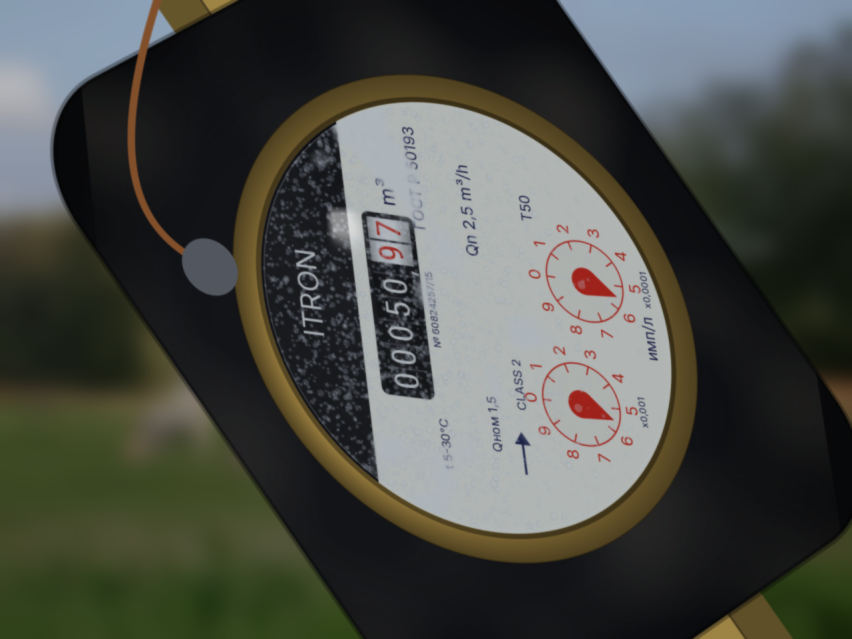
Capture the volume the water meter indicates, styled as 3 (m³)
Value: 50.9755 (m³)
